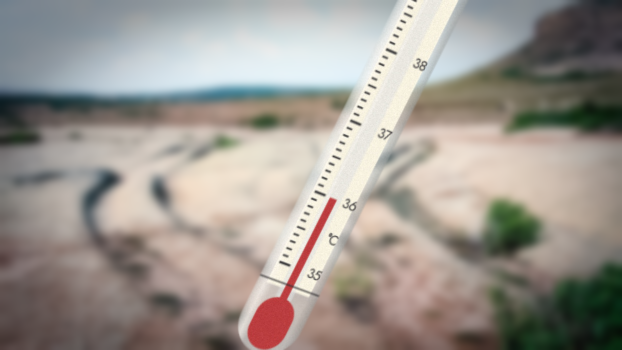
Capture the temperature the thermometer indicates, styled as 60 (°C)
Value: 36 (°C)
